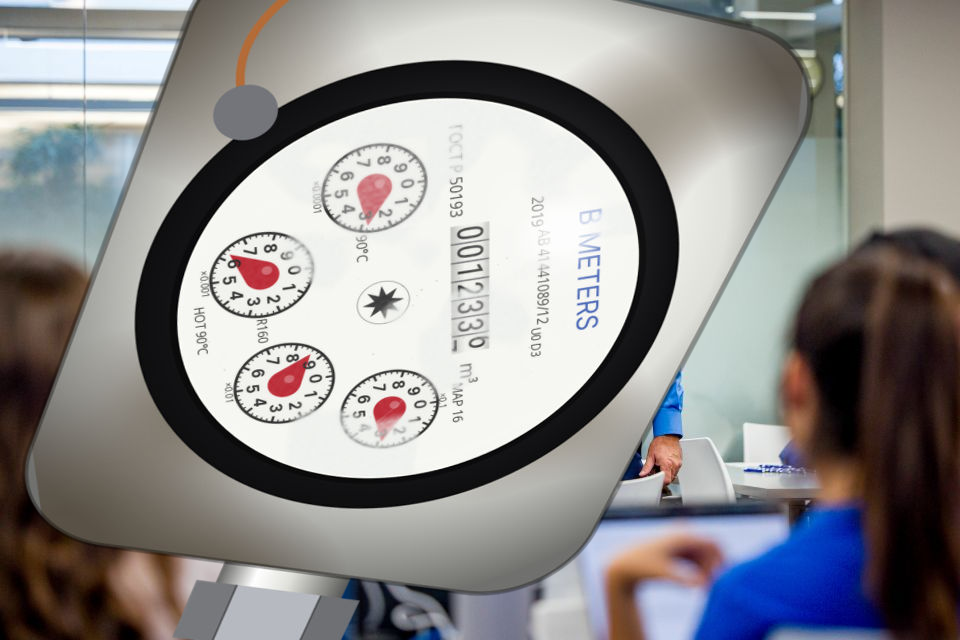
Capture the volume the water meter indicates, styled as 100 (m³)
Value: 12336.2862 (m³)
